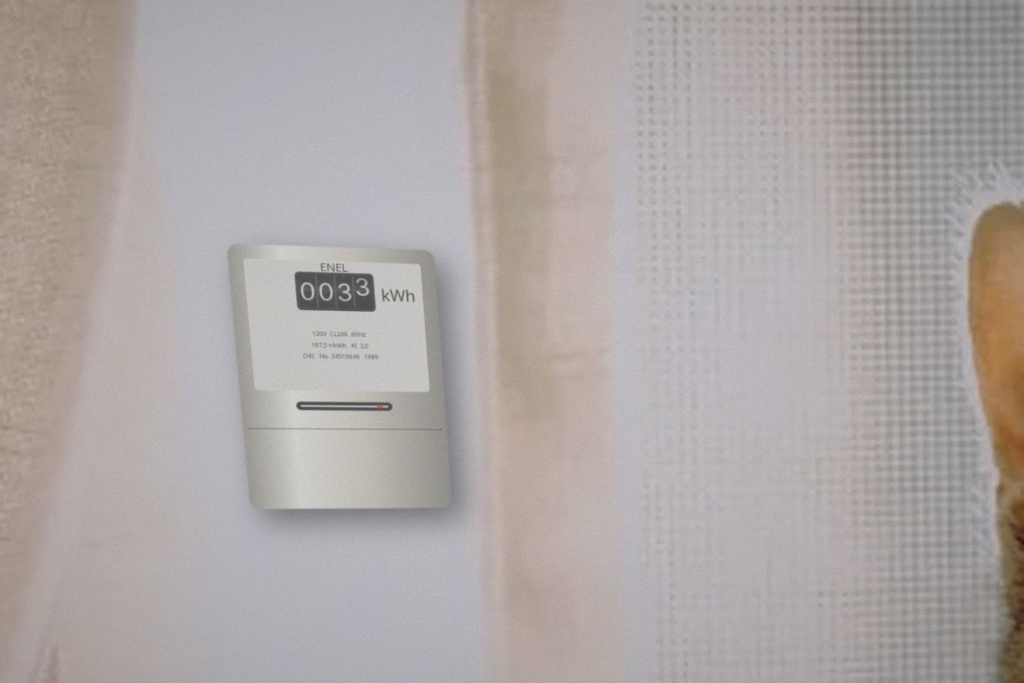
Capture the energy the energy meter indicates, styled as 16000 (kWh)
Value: 33 (kWh)
